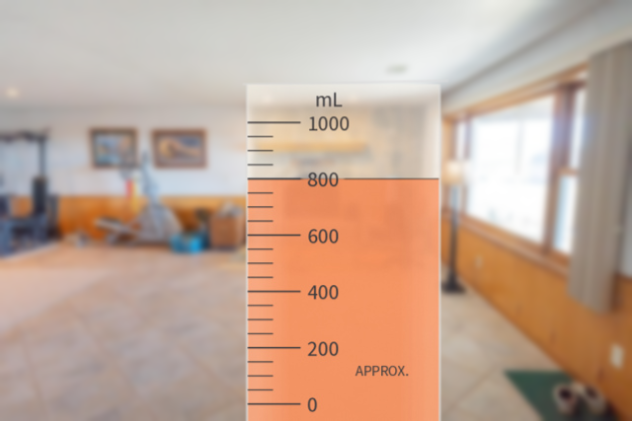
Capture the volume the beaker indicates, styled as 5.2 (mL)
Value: 800 (mL)
